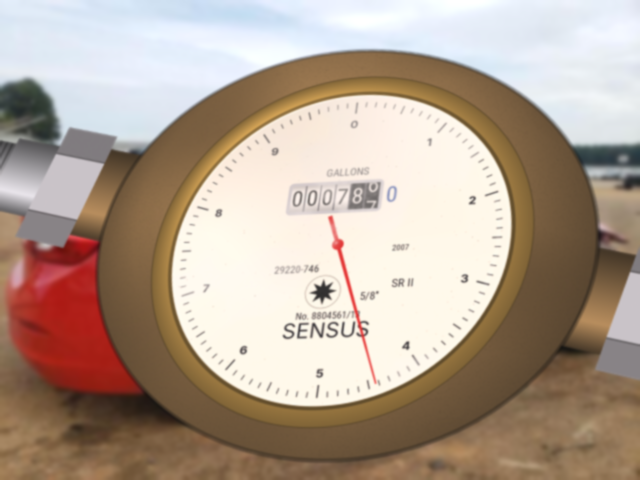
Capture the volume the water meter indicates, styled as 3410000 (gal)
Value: 7864.4 (gal)
